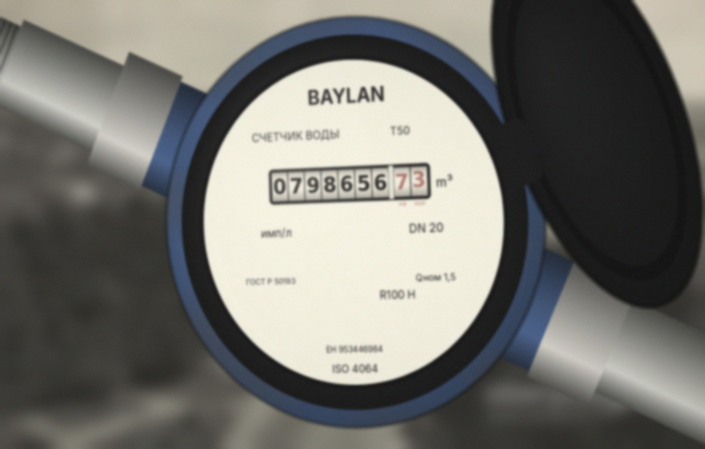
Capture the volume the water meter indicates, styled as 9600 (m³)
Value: 798656.73 (m³)
